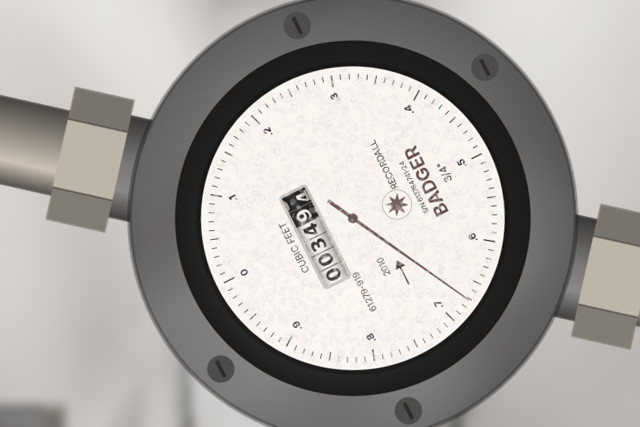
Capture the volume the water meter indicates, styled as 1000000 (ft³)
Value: 3493.67 (ft³)
